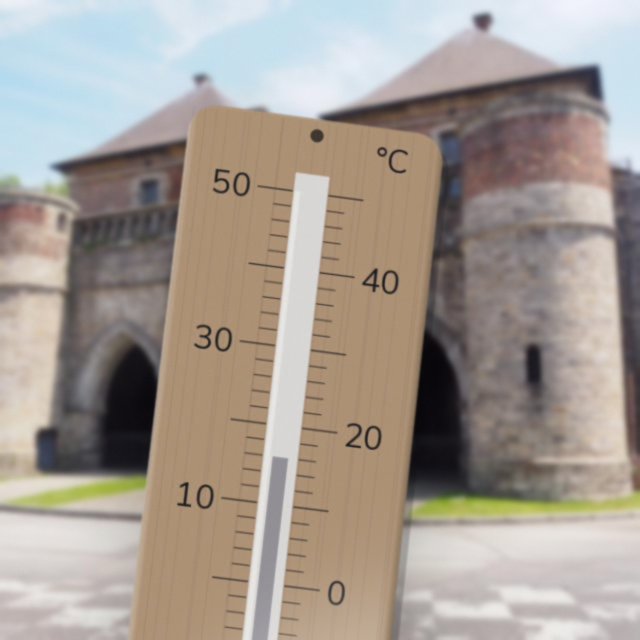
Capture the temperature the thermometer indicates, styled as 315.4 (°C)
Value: 16 (°C)
